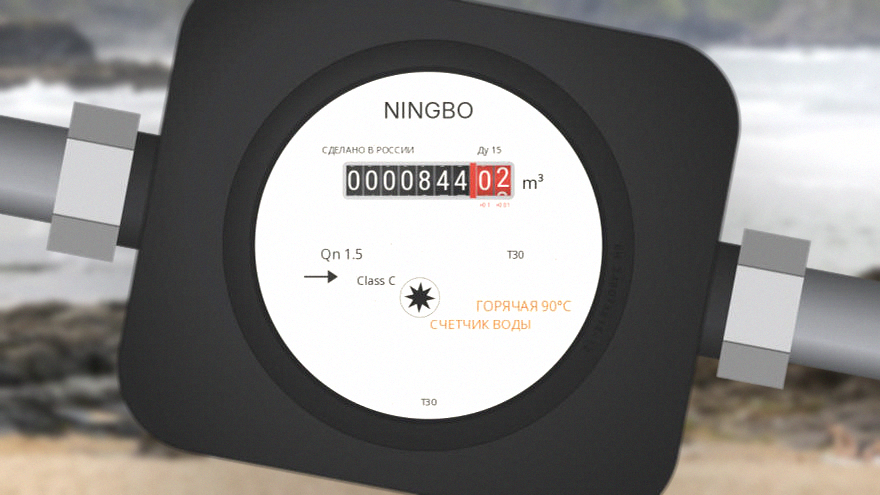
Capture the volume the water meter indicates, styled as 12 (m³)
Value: 844.02 (m³)
